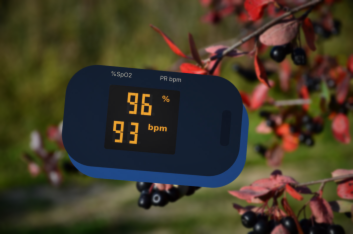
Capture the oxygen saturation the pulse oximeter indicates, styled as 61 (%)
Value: 96 (%)
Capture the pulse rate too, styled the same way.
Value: 93 (bpm)
